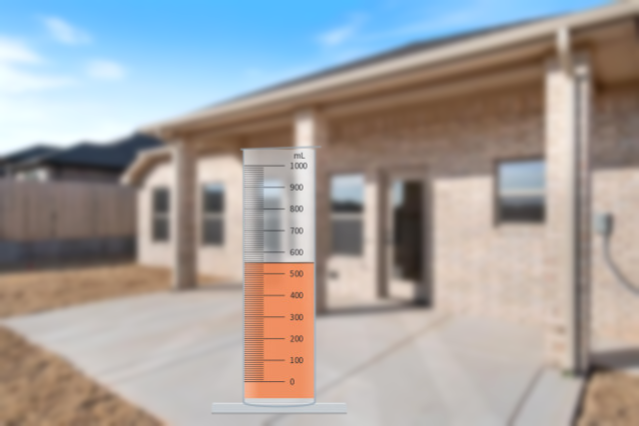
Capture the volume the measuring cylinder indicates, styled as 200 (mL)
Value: 550 (mL)
